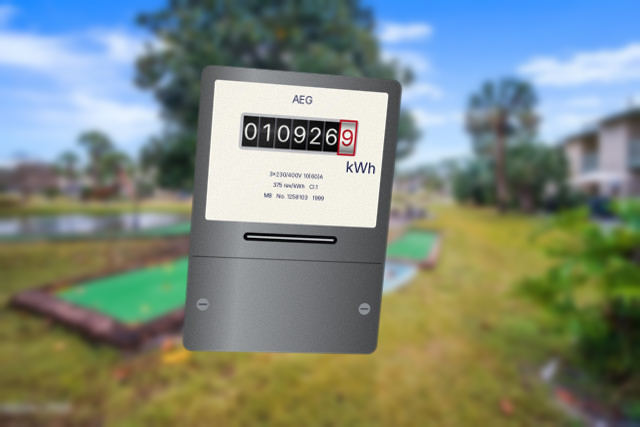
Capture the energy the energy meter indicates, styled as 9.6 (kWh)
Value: 10926.9 (kWh)
